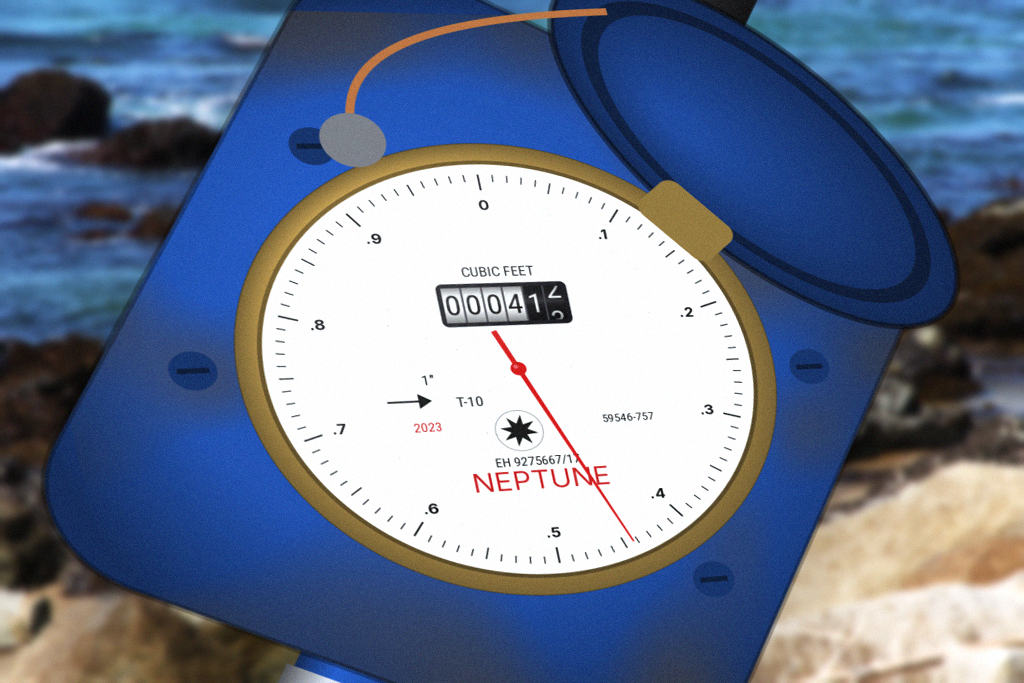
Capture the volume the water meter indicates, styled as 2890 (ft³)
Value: 412.44 (ft³)
